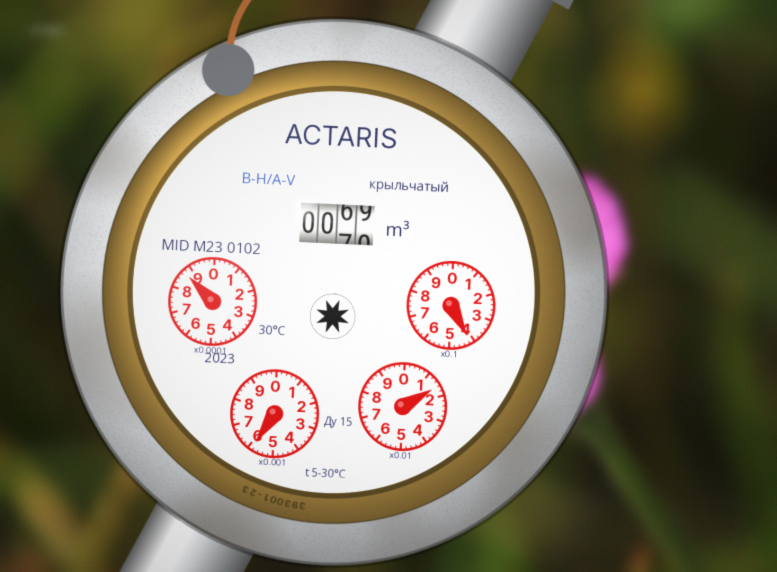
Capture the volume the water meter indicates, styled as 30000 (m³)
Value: 69.4158 (m³)
